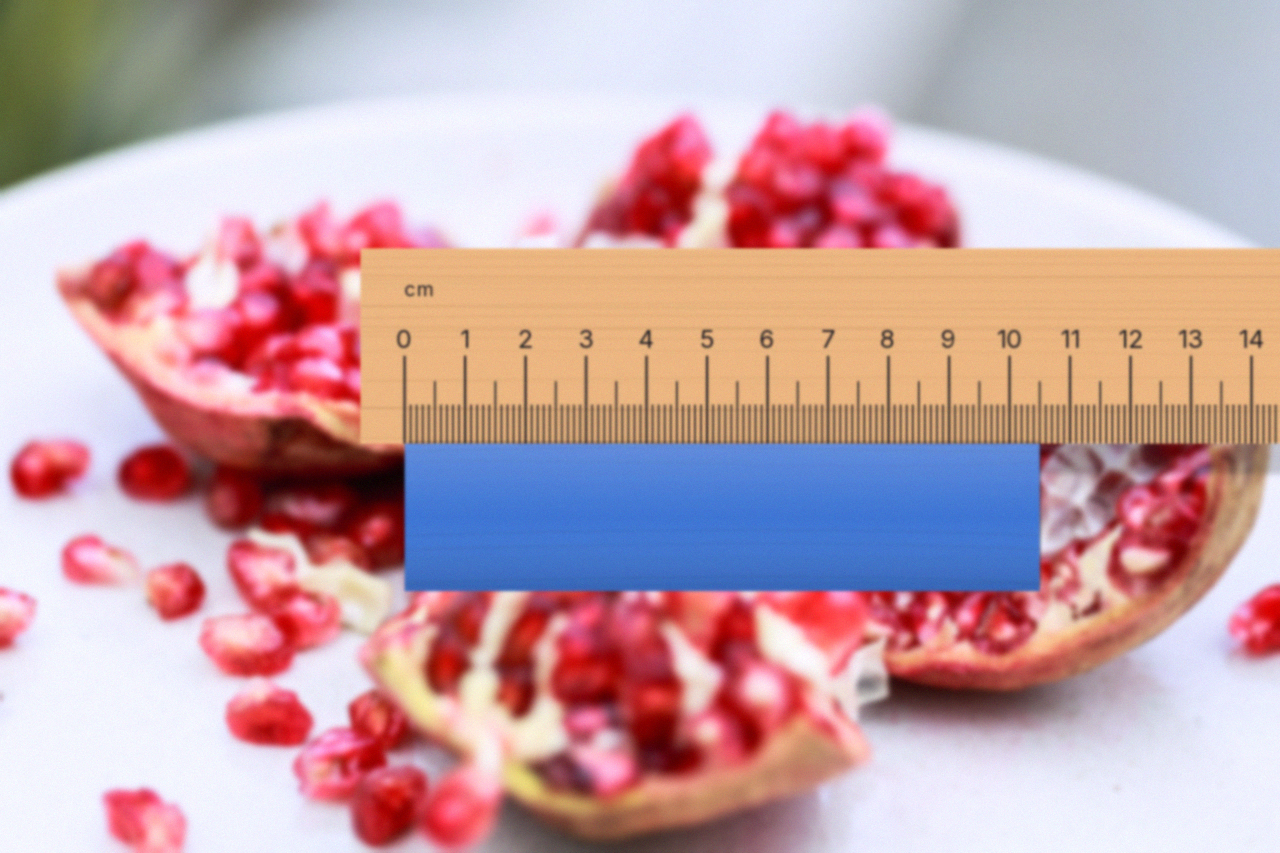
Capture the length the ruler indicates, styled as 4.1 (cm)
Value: 10.5 (cm)
